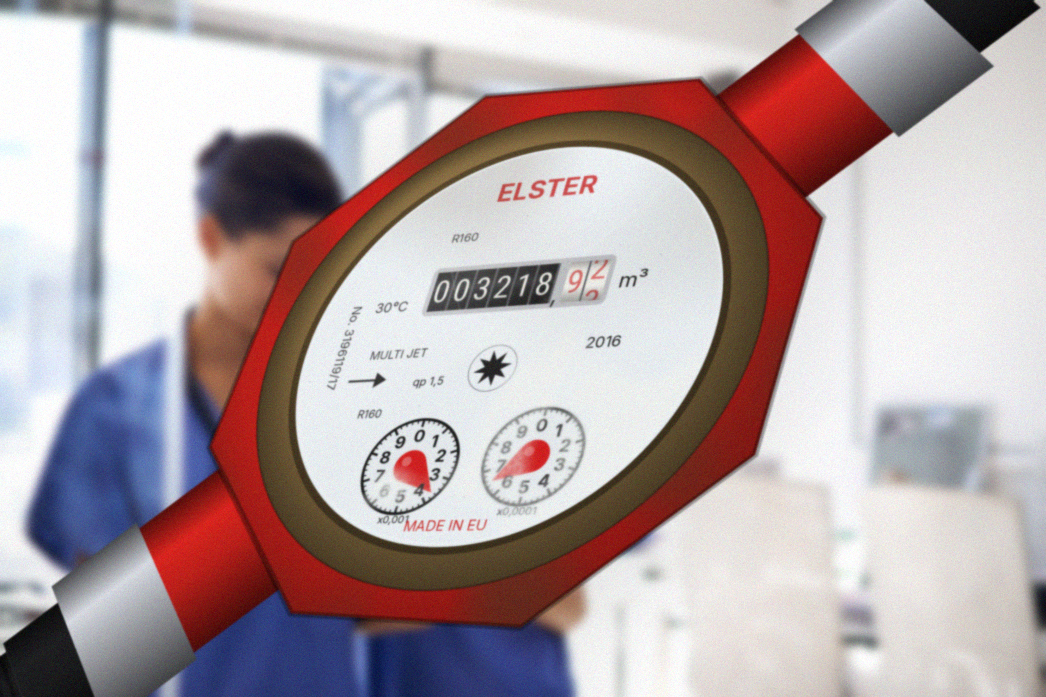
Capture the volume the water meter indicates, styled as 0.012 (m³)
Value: 3218.9236 (m³)
